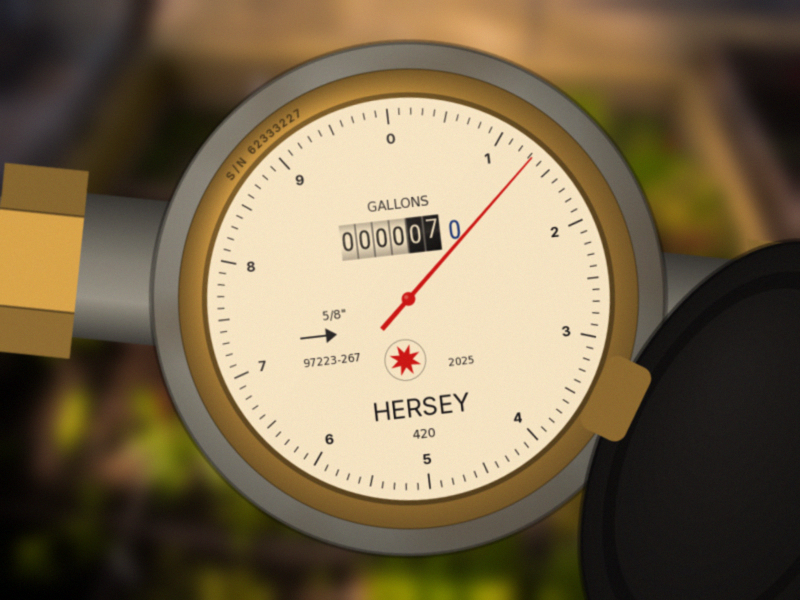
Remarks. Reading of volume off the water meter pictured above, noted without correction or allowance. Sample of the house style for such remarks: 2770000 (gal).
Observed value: 71.3 (gal)
